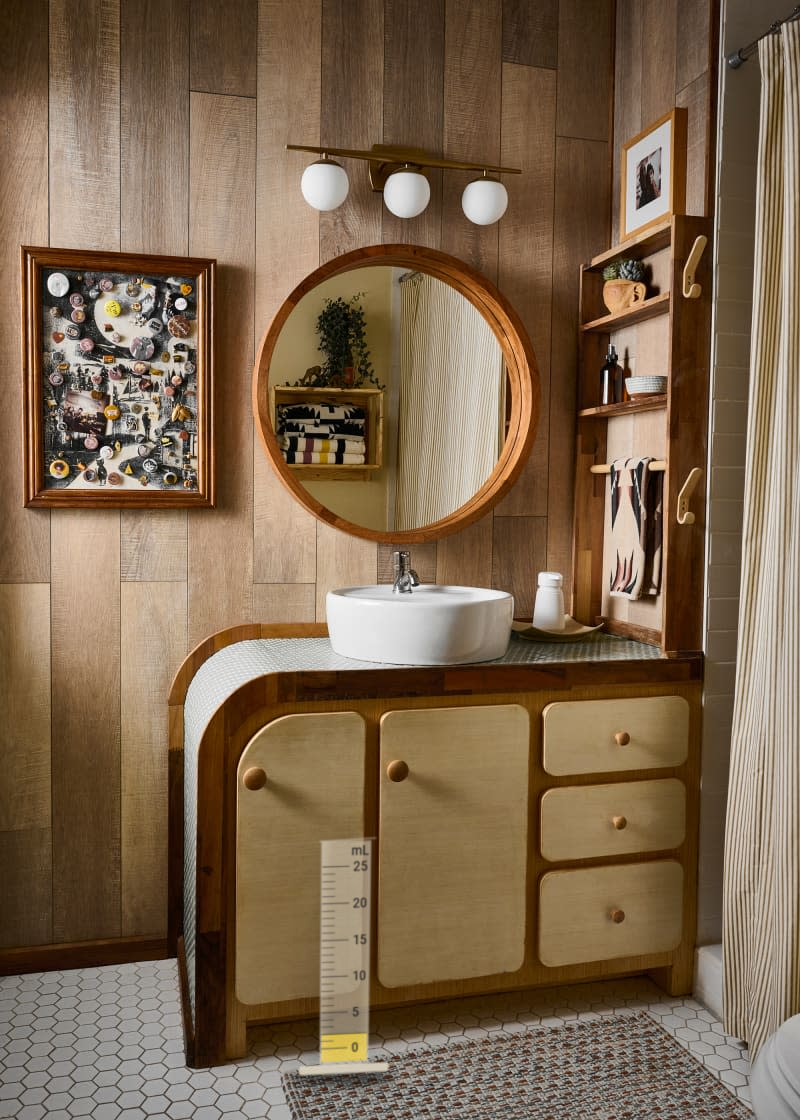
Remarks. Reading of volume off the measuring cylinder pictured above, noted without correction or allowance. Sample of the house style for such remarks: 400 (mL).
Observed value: 2 (mL)
